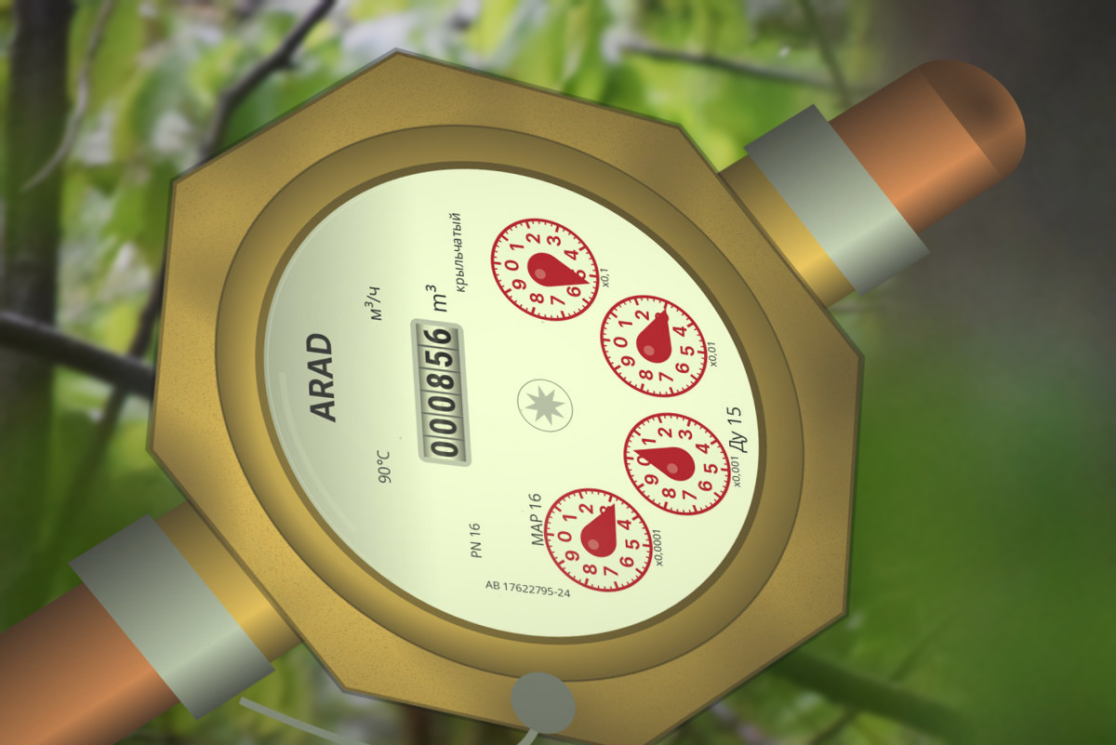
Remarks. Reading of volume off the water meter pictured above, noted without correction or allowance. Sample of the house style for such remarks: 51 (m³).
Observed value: 856.5303 (m³)
